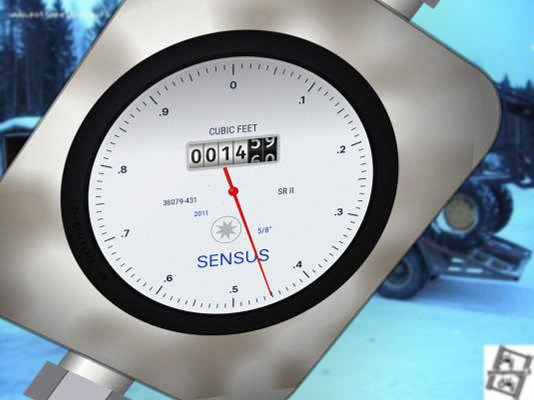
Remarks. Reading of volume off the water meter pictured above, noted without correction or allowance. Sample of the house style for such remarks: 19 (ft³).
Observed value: 1459.45 (ft³)
